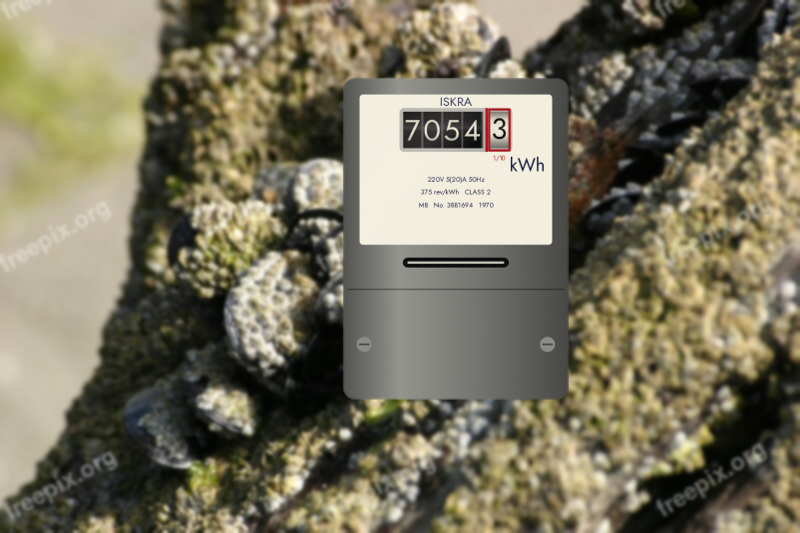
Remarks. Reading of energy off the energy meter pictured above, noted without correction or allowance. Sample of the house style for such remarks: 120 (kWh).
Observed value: 7054.3 (kWh)
